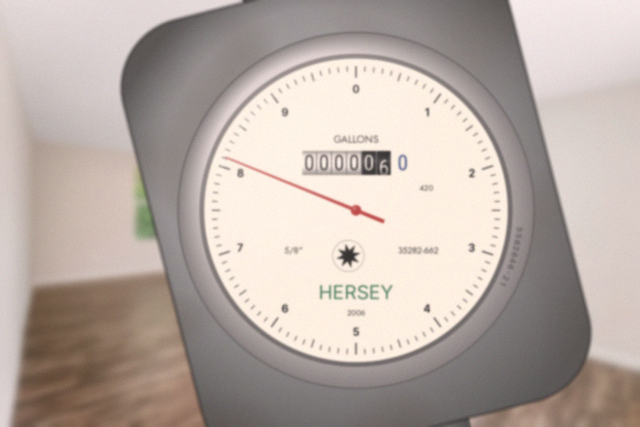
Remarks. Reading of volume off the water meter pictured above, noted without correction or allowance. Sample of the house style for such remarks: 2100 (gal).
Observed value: 58.1 (gal)
